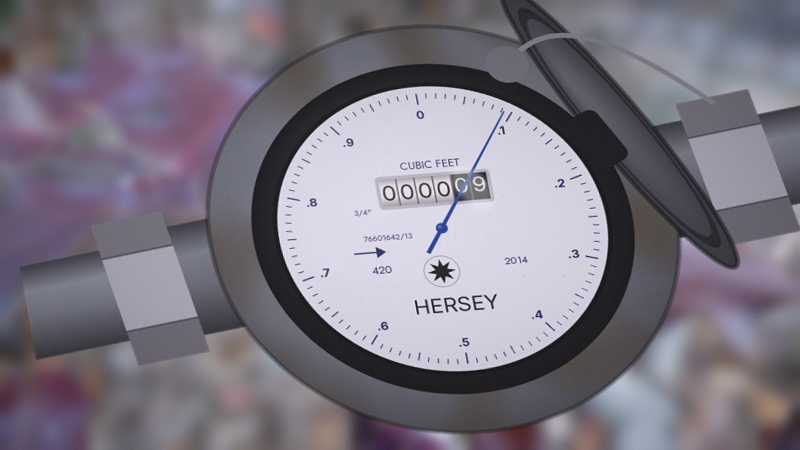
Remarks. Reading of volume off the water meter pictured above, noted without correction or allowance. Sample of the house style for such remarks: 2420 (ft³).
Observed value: 9.09 (ft³)
